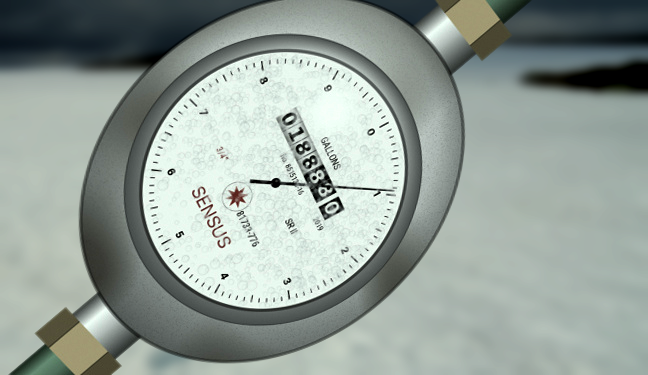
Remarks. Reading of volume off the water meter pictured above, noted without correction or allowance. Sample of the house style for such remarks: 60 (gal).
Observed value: 188880.9 (gal)
